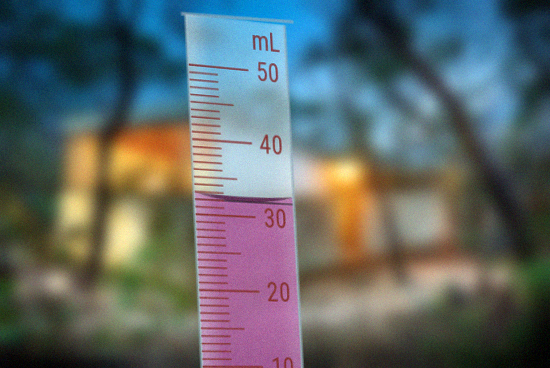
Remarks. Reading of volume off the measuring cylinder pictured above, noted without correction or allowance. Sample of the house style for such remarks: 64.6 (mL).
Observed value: 32 (mL)
